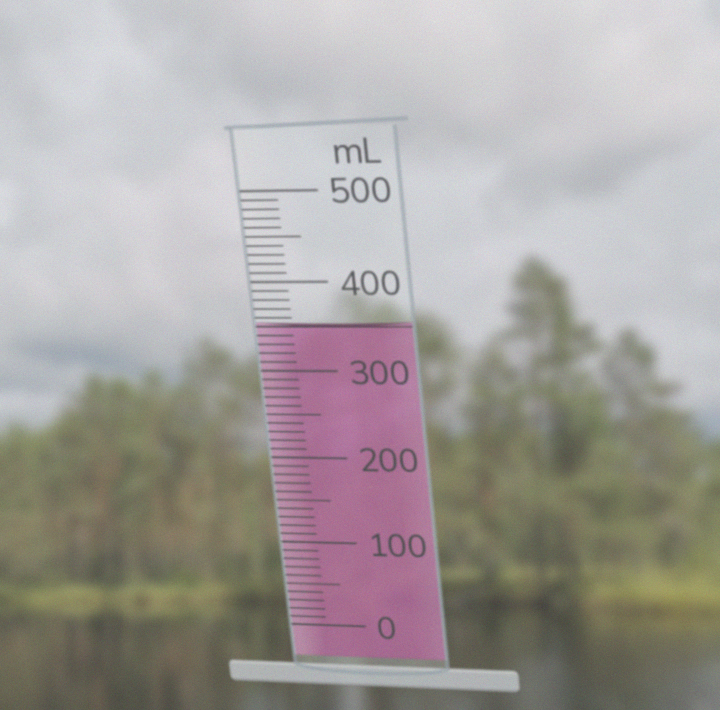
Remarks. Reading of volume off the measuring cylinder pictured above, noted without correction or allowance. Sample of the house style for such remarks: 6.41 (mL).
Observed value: 350 (mL)
